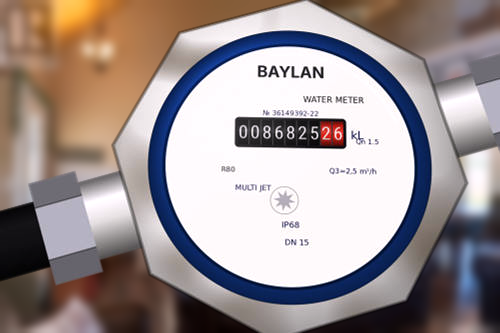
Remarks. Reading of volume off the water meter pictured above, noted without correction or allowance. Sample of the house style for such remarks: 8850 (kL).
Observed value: 86825.26 (kL)
